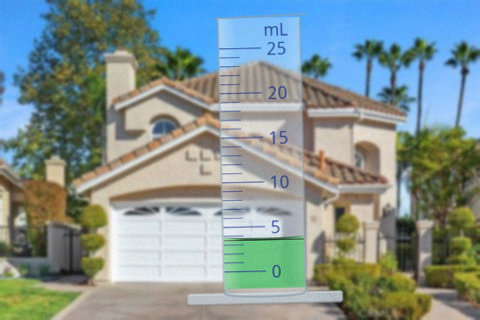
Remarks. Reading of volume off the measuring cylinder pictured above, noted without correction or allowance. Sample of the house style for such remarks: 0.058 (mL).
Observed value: 3.5 (mL)
